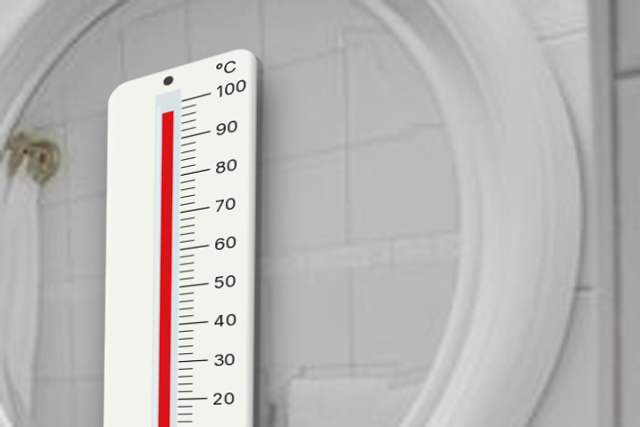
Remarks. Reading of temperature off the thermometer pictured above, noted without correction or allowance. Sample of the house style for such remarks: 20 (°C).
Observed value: 98 (°C)
